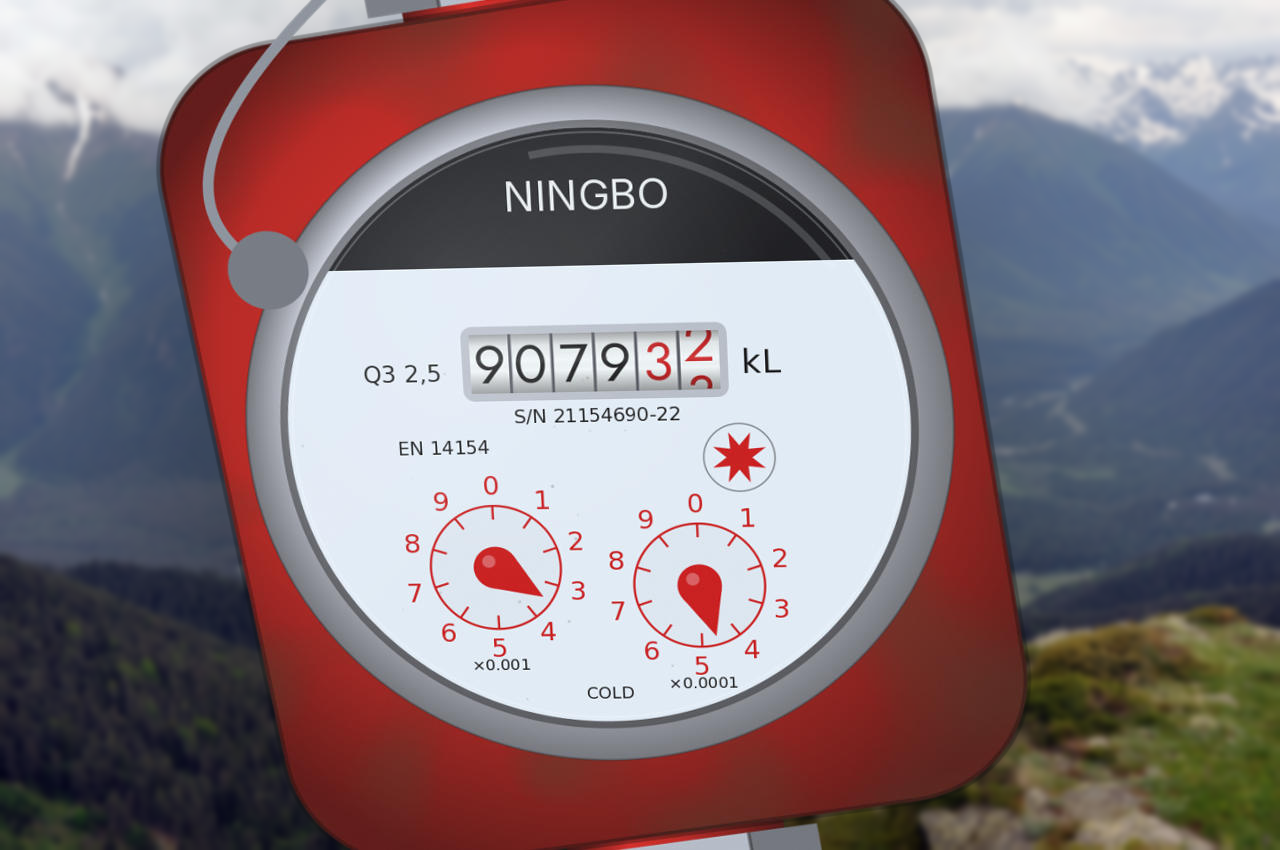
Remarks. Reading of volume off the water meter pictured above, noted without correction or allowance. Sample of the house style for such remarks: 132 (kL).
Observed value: 9079.3234 (kL)
